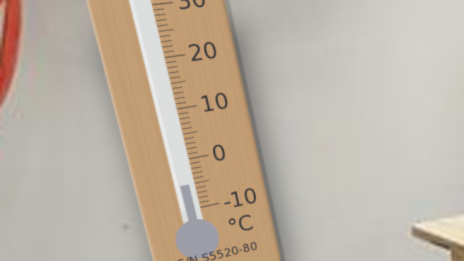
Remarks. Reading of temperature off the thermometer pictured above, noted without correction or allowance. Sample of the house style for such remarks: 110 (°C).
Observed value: -5 (°C)
